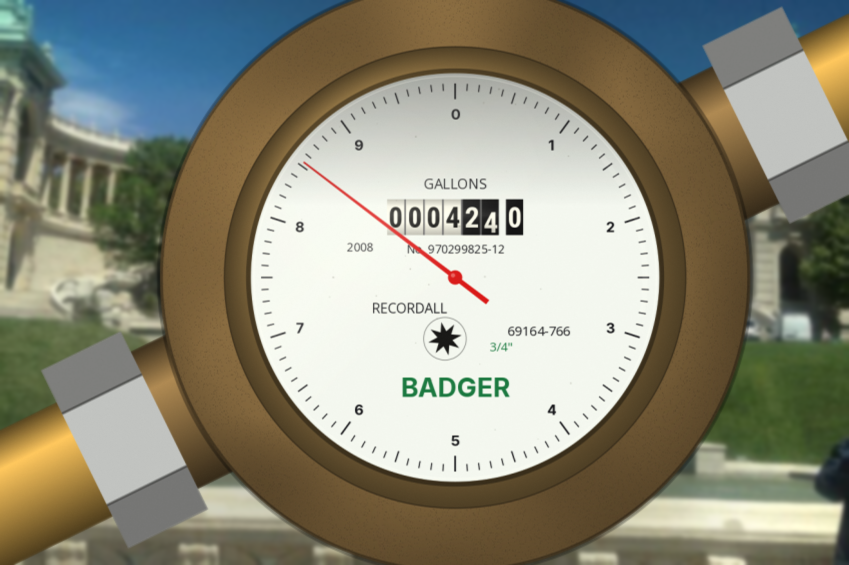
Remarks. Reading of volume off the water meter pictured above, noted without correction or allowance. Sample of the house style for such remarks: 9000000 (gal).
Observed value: 4238.5 (gal)
